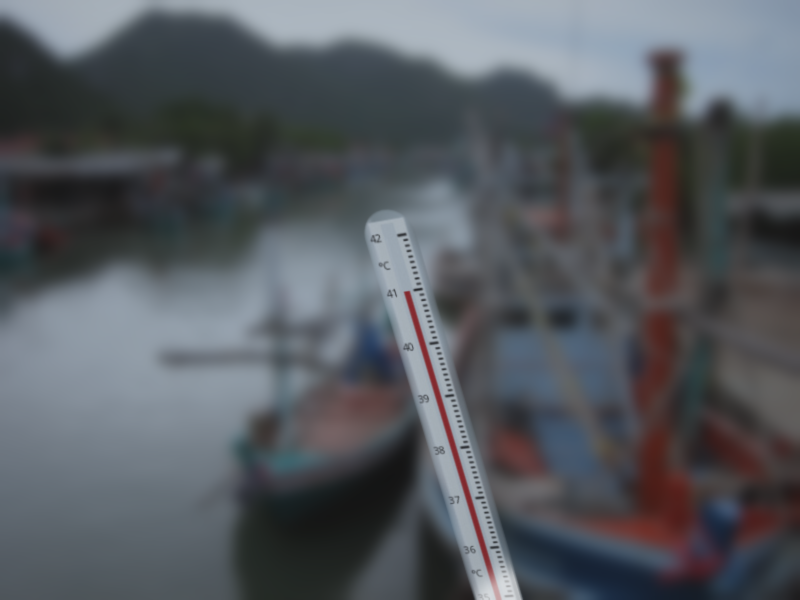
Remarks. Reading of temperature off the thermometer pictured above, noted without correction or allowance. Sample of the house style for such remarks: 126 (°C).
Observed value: 41 (°C)
